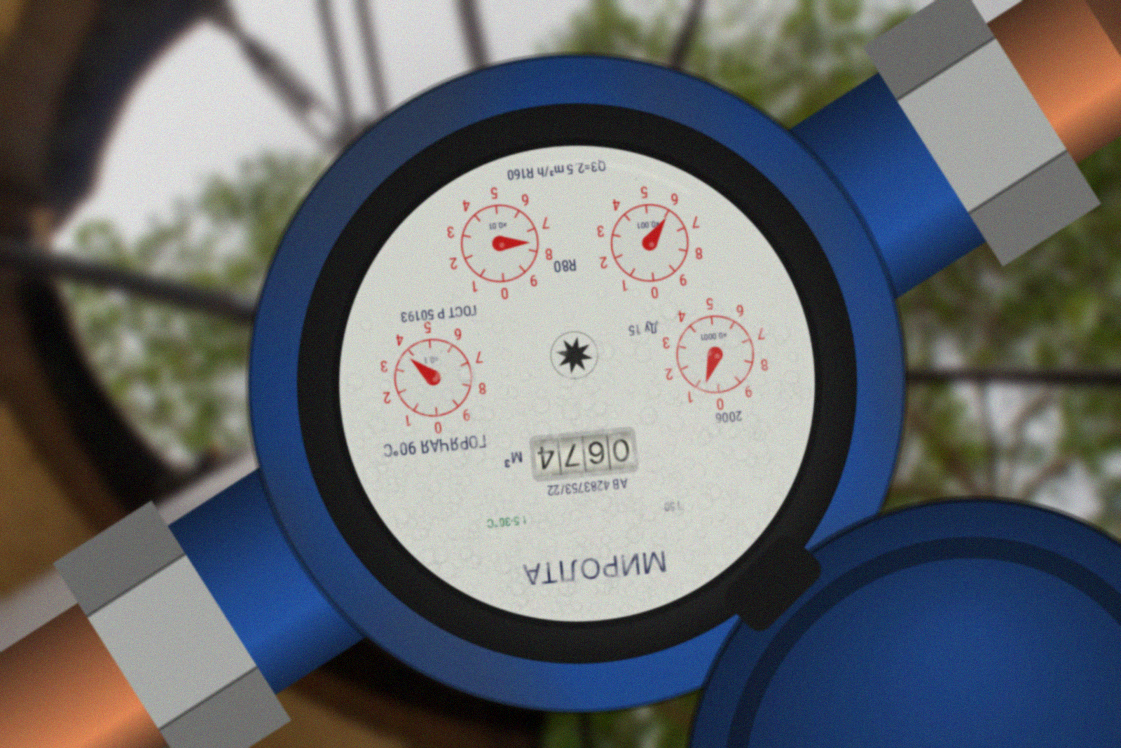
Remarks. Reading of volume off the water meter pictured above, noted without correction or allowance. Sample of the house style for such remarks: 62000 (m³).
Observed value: 674.3760 (m³)
